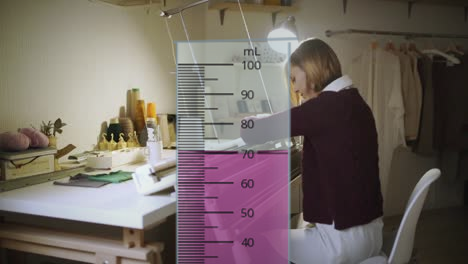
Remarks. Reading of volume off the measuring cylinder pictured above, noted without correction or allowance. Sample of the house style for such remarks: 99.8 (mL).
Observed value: 70 (mL)
